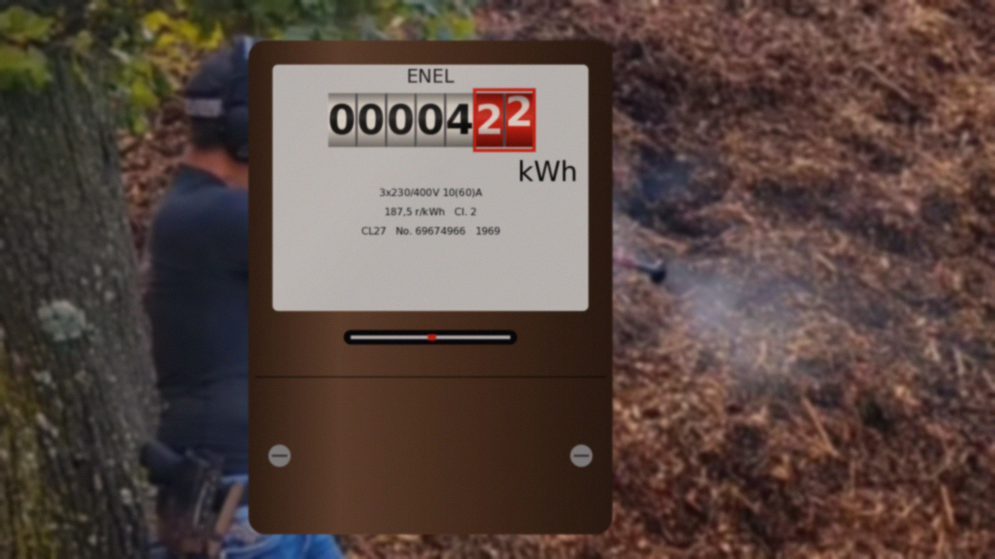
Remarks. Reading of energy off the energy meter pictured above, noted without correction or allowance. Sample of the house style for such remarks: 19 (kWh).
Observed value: 4.22 (kWh)
